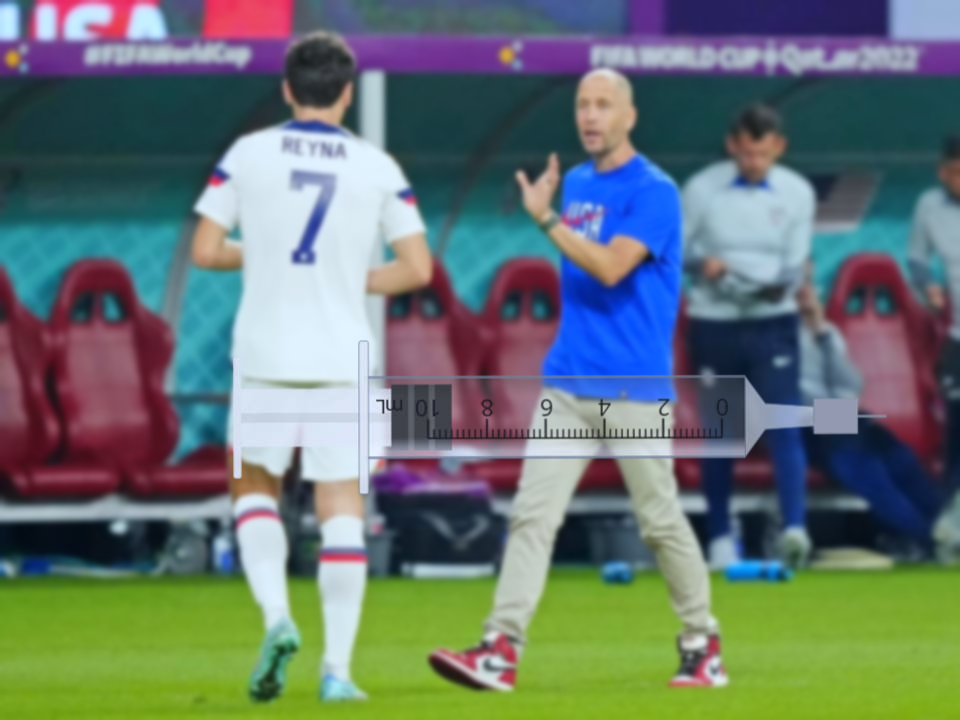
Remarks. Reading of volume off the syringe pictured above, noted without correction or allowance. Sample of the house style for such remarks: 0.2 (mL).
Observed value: 9.2 (mL)
